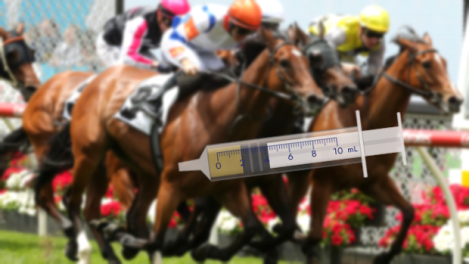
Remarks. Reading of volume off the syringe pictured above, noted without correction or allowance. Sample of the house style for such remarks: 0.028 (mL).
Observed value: 2 (mL)
